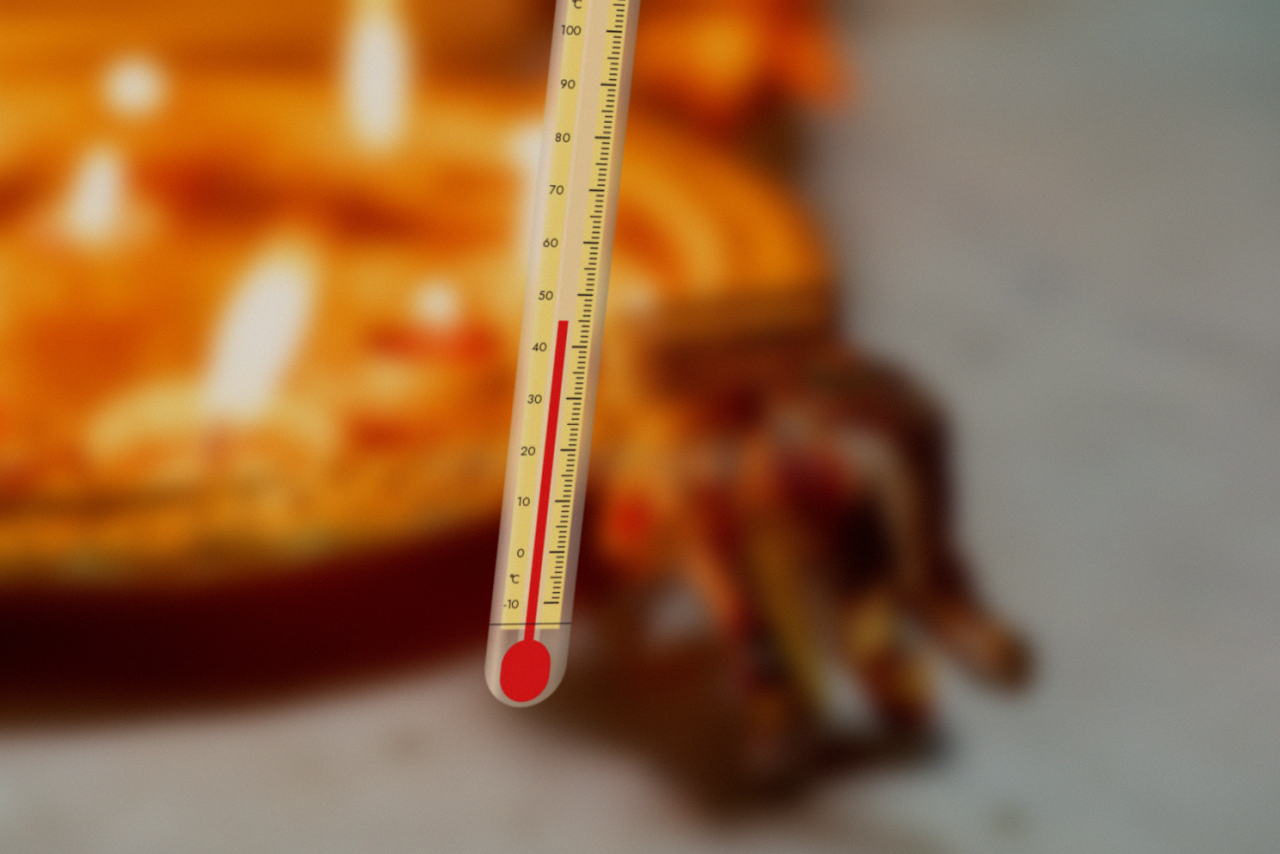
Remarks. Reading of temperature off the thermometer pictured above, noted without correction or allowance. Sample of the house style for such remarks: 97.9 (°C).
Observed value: 45 (°C)
